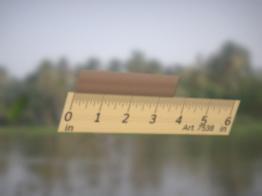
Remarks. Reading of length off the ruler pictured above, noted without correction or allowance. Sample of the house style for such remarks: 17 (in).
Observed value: 3.5 (in)
